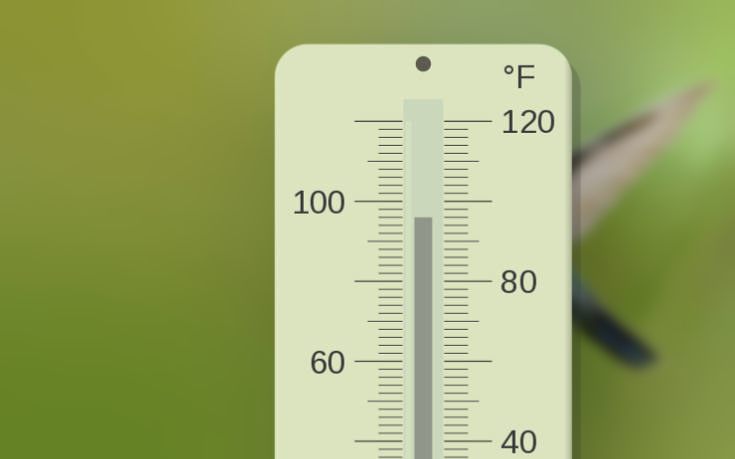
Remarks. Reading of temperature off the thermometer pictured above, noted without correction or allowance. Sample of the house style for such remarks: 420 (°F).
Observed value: 96 (°F)
